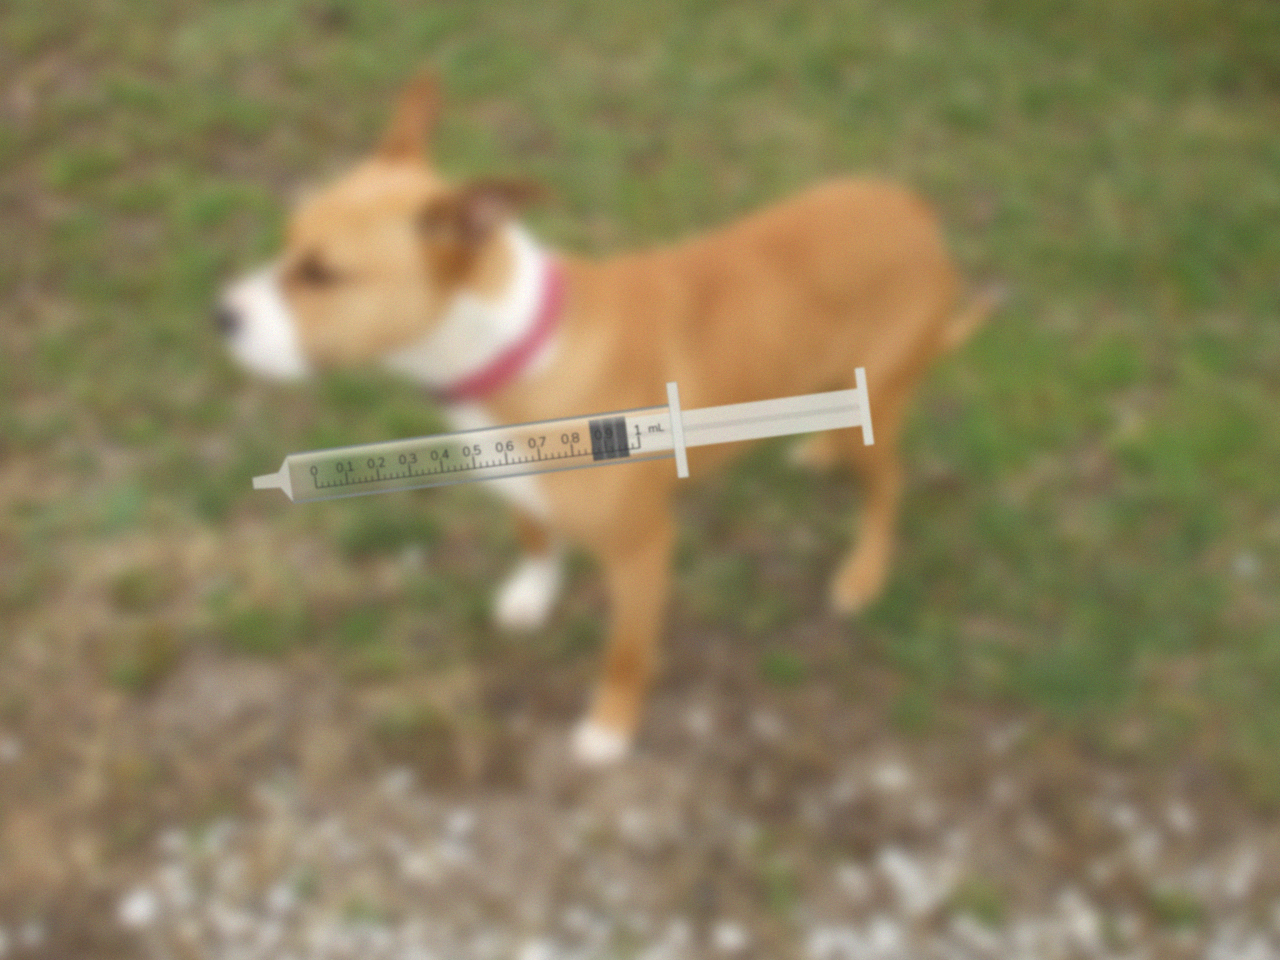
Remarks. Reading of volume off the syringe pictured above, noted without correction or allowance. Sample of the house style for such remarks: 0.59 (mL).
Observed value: 0.86 (mL)
